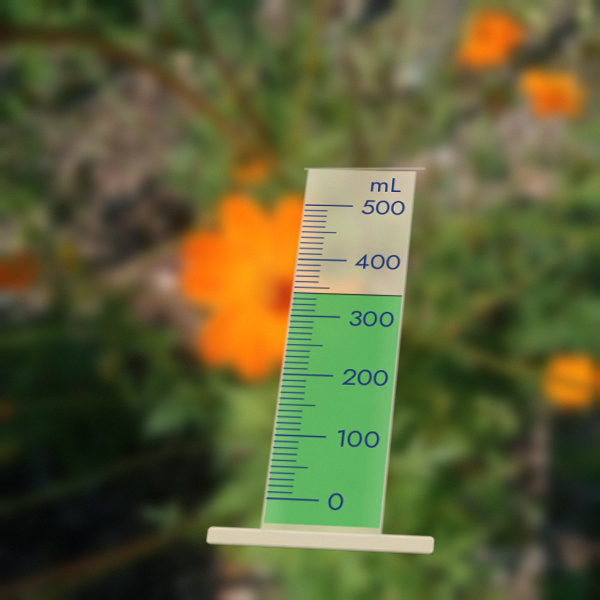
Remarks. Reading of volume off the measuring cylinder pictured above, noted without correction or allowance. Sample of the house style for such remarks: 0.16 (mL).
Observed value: 340 (mL)
